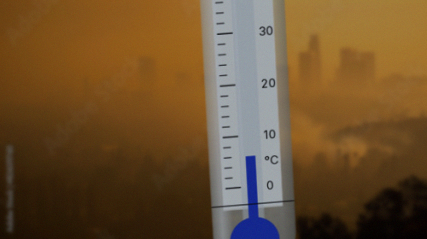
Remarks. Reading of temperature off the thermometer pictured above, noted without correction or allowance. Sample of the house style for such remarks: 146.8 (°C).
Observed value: 6 (°C)
